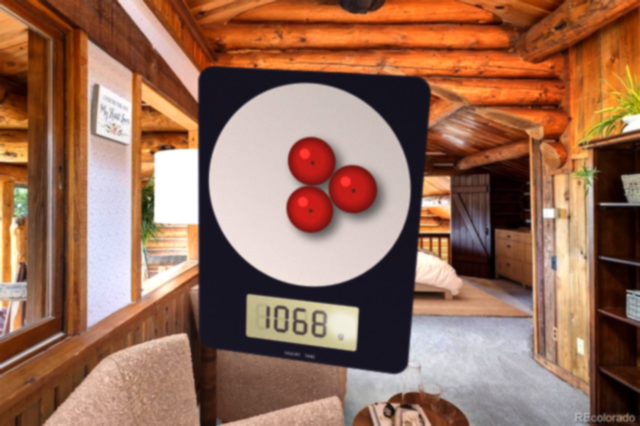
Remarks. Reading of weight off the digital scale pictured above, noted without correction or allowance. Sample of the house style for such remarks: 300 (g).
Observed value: 1068 (g)
